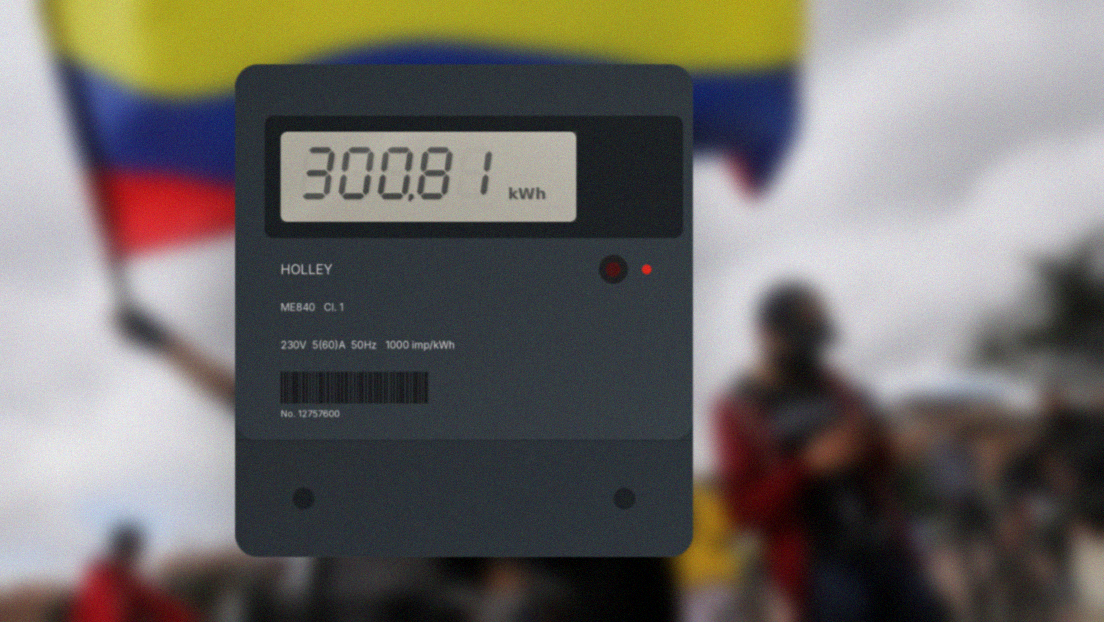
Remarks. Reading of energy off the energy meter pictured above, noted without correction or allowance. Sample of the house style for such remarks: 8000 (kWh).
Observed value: 300.81 (kWh)
